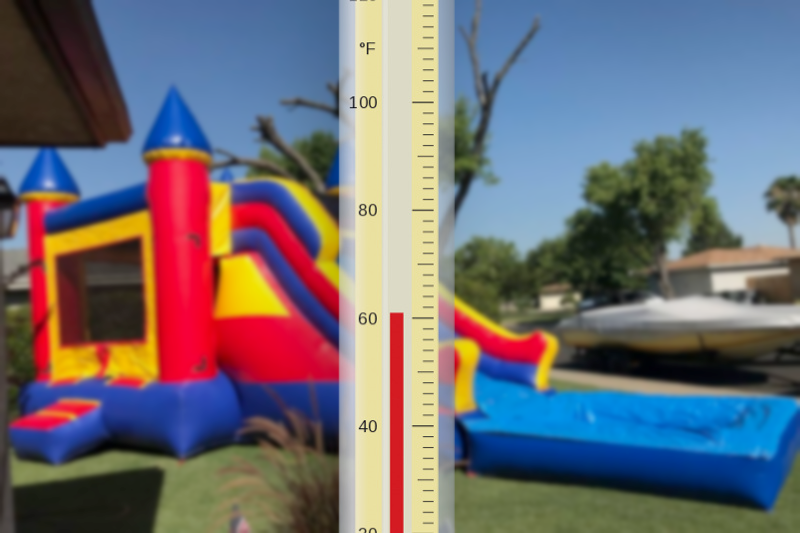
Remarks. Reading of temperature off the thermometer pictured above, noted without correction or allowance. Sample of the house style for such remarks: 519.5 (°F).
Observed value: 61 (°F)
